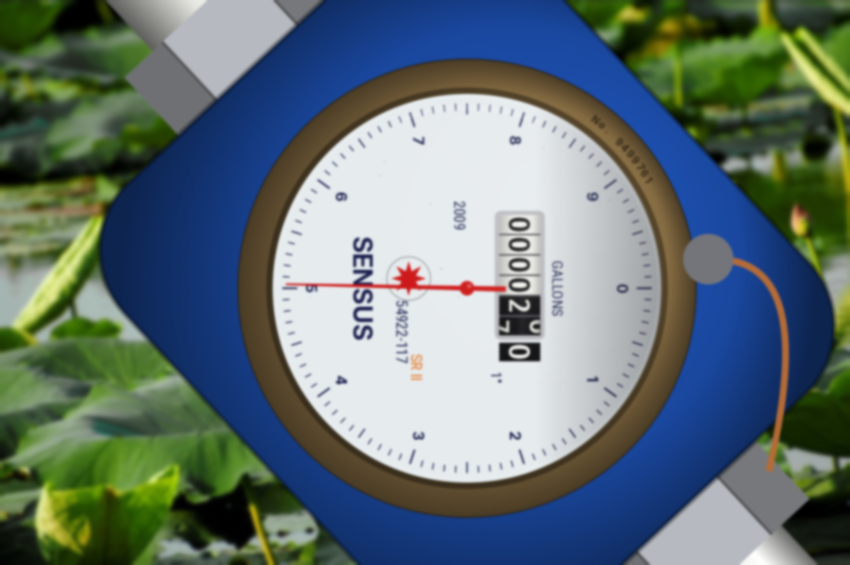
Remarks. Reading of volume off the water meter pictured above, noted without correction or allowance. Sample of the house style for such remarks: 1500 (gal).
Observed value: 265.0 (gal)
